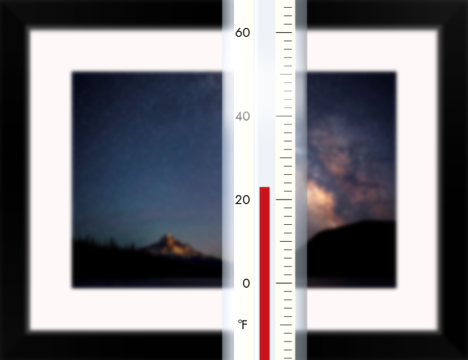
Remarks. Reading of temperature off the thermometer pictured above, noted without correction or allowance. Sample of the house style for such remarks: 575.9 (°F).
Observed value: 23 (°F)
